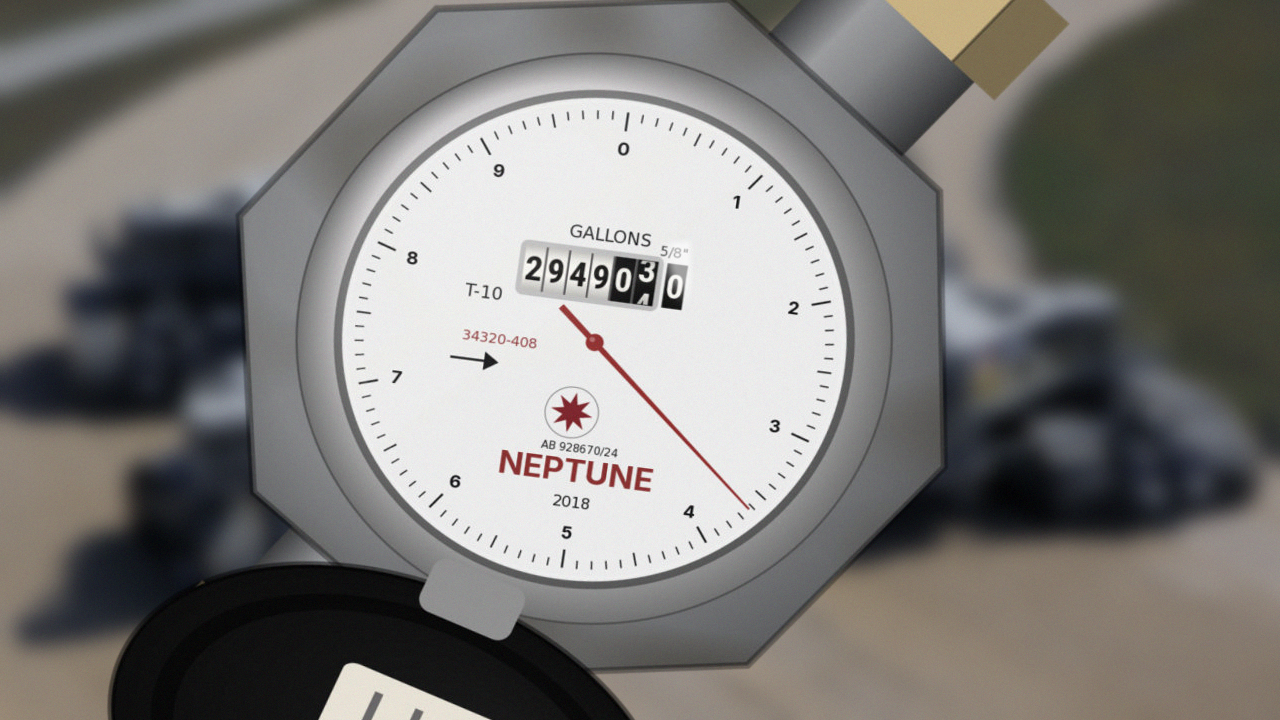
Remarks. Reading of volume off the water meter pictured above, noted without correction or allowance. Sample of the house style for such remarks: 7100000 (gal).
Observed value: 2949033.6 (gal)
